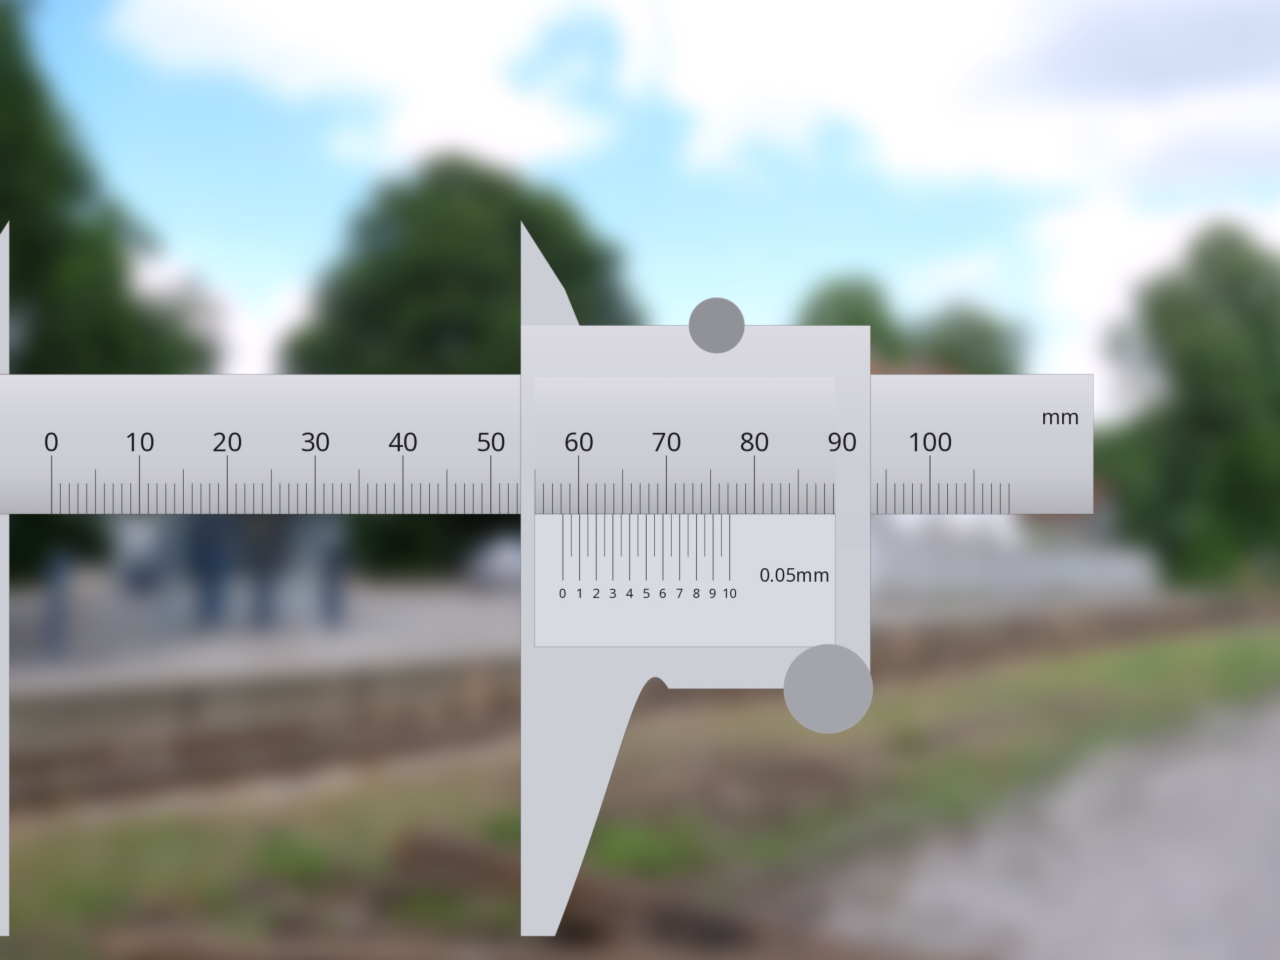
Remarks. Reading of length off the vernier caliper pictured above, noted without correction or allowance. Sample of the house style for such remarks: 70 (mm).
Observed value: 58.2 (mm)
